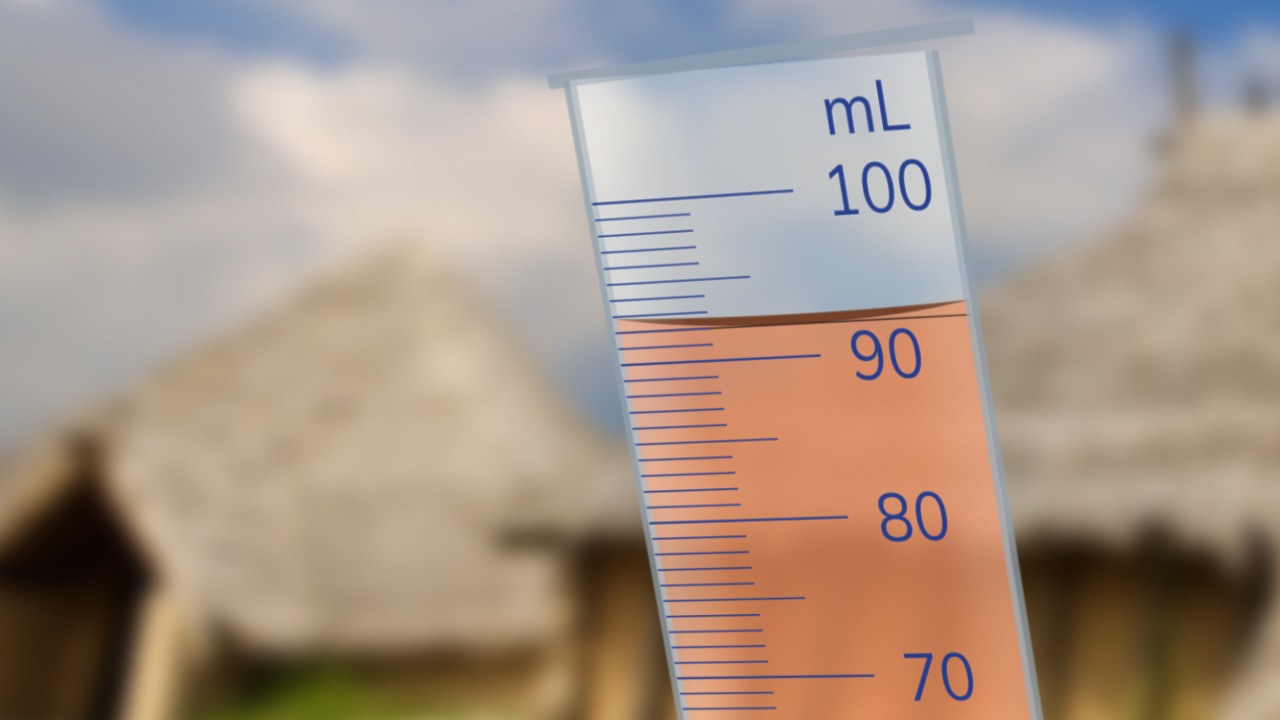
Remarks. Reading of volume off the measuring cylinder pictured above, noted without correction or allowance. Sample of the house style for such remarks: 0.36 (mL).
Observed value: 92 (mL)
